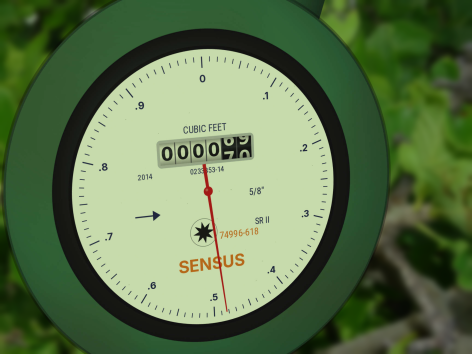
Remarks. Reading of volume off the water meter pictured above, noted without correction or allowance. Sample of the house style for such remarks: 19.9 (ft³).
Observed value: 69.48 (ft³)
